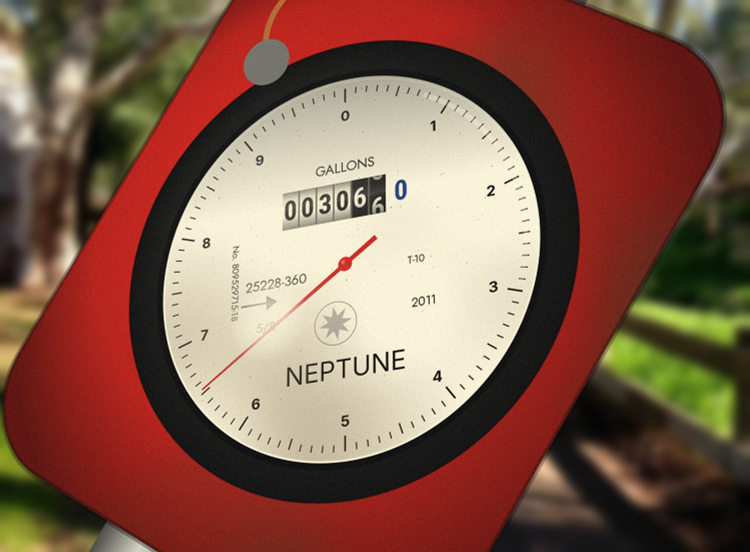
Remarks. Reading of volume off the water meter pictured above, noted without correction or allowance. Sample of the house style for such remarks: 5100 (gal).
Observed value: 30656.5 (gal)
